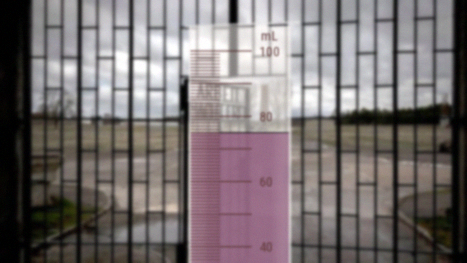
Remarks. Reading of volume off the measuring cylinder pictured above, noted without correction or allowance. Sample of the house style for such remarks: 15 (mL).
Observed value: 75 (mL)
